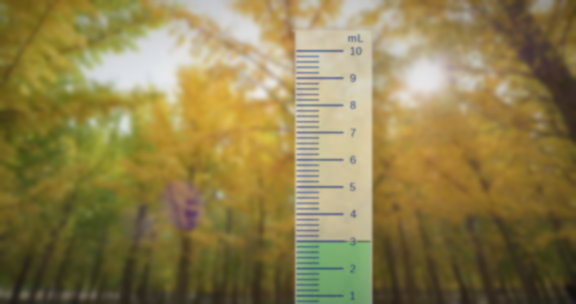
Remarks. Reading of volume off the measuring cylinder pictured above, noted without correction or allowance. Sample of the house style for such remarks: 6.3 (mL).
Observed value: 3 (mL)
